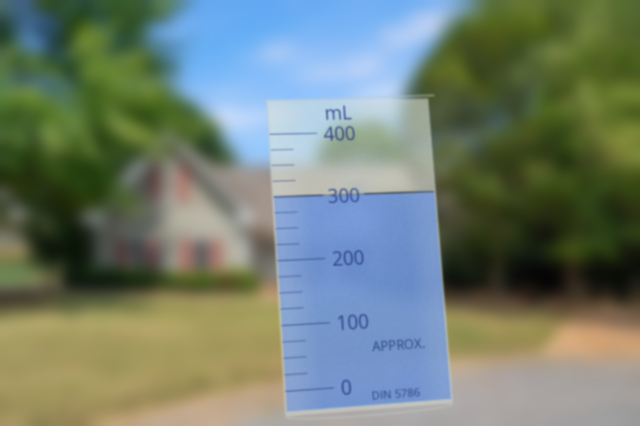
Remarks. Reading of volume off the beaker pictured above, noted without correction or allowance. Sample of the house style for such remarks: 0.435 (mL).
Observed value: 300 (mL)
